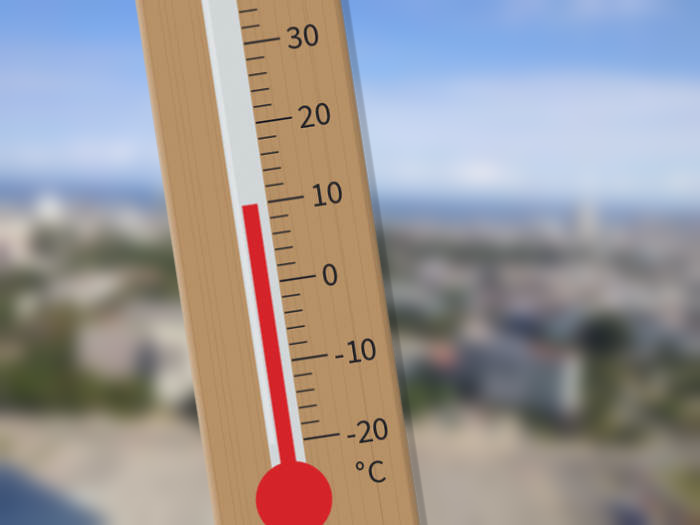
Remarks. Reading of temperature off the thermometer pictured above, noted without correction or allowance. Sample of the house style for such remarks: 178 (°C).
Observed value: 10 (°C)
